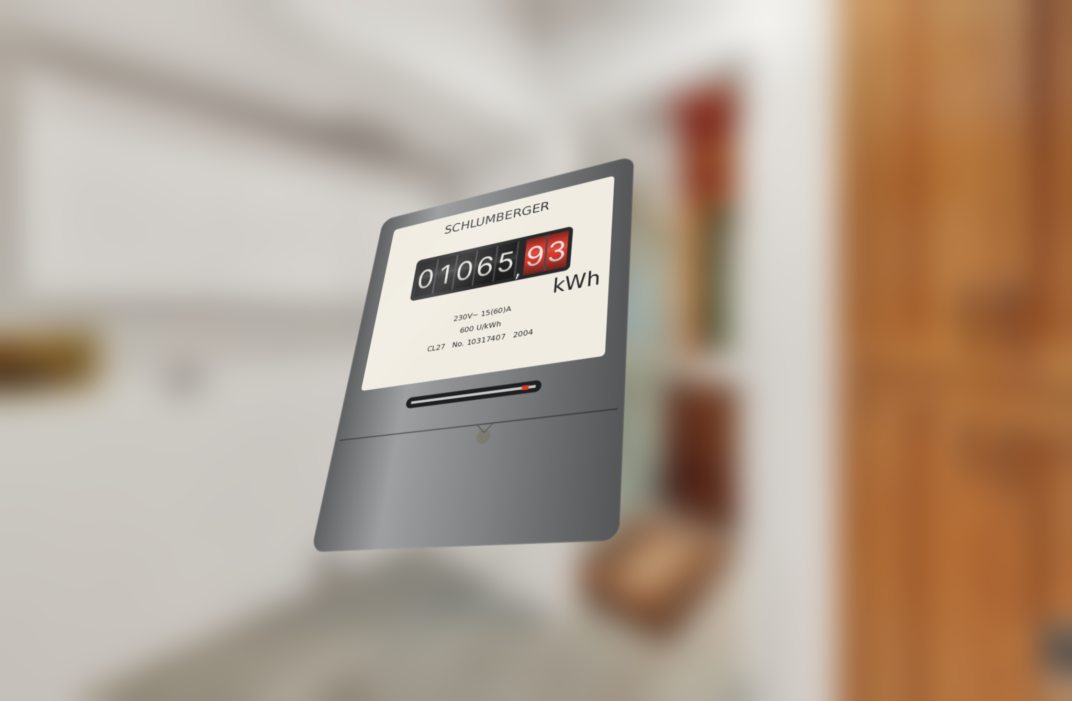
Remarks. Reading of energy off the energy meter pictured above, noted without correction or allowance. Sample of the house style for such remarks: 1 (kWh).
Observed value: 1065.93 (kWh)
